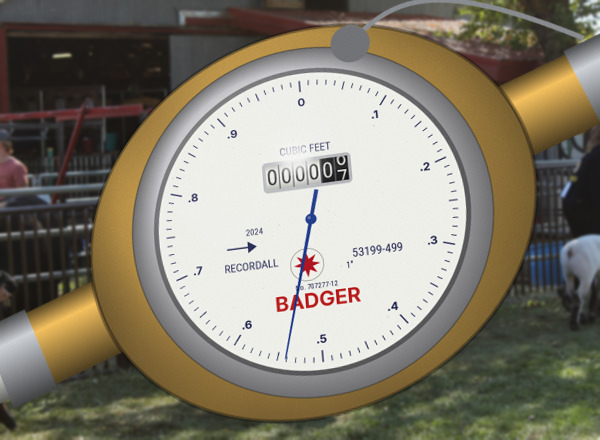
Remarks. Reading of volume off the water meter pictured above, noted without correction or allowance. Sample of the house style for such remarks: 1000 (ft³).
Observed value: 6.54 (ft³)
